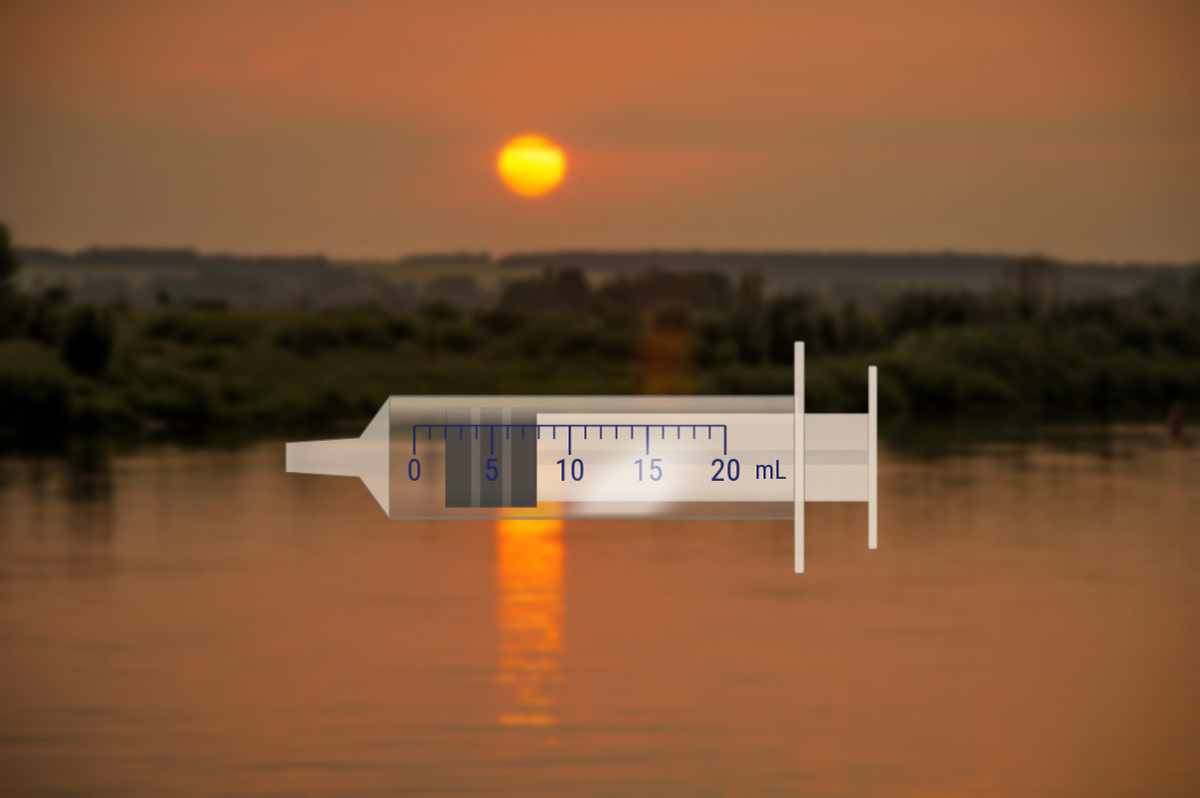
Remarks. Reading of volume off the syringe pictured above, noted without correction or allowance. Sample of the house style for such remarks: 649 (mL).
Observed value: 2 (mL)
